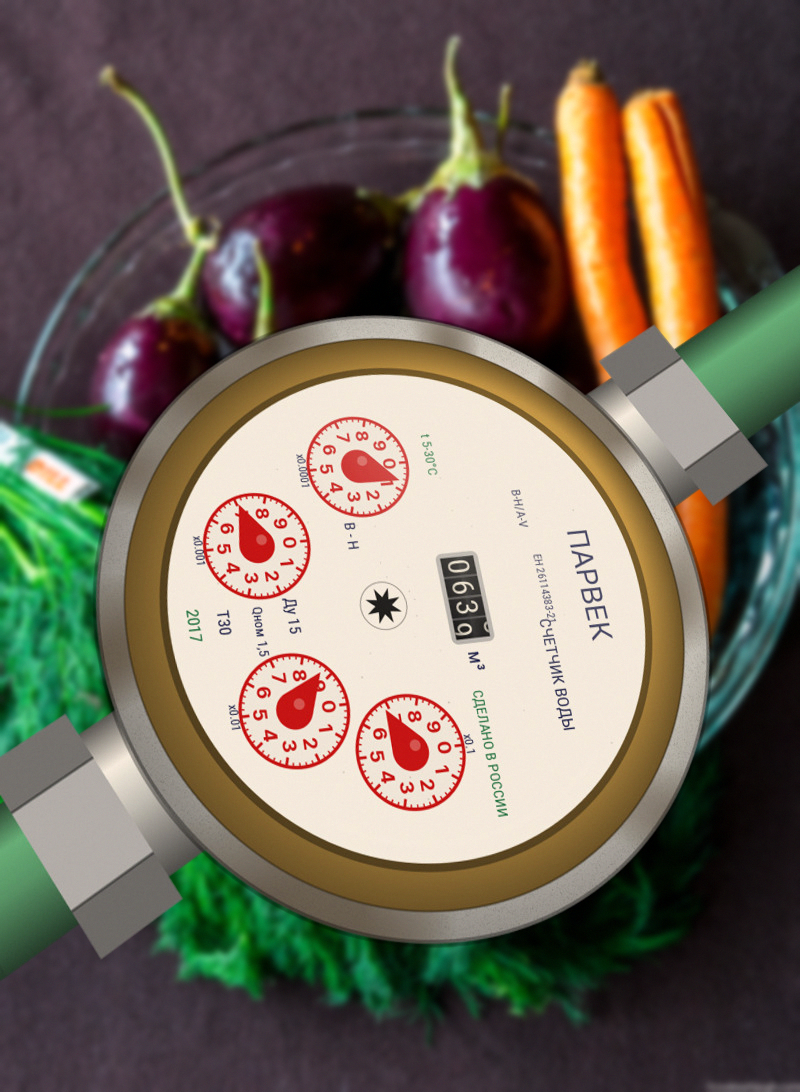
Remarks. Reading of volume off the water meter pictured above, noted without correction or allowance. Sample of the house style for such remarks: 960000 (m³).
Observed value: 638.6870 (m³)
